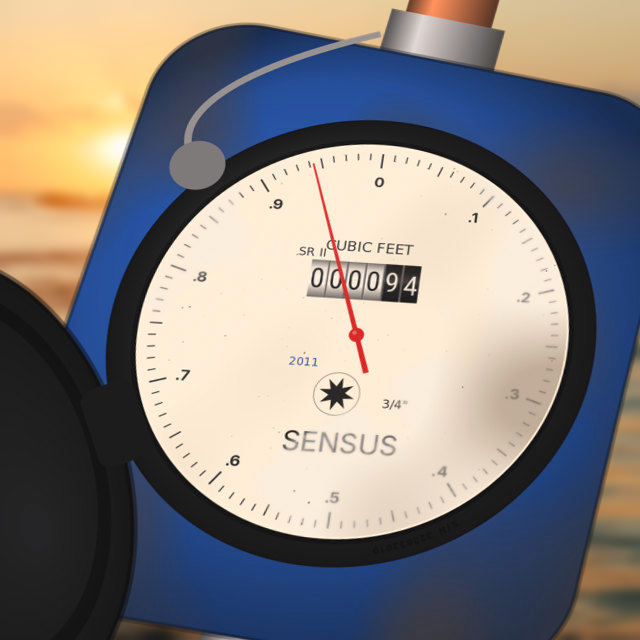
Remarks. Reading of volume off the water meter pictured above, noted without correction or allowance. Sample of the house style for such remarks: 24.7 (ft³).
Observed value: 93.94 (ft³)
